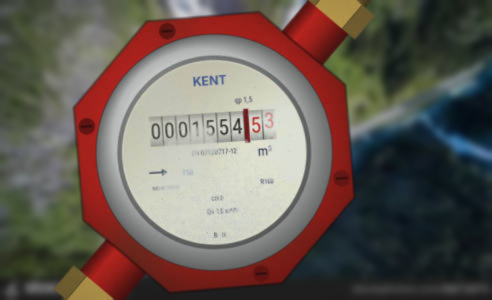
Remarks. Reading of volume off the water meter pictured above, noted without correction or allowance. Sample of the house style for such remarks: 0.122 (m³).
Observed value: 1554.53 (m³)
